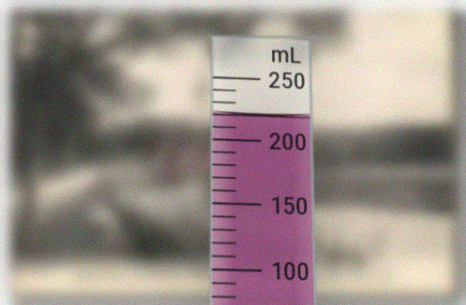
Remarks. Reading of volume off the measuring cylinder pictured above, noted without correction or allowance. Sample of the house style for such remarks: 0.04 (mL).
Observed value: 220 (mL)
